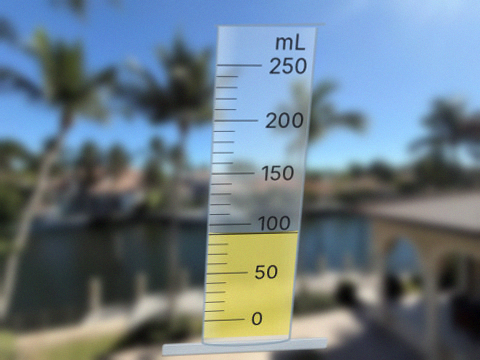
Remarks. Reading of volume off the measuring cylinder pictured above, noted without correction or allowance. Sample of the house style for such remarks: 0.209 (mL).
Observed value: 90 (mL)
